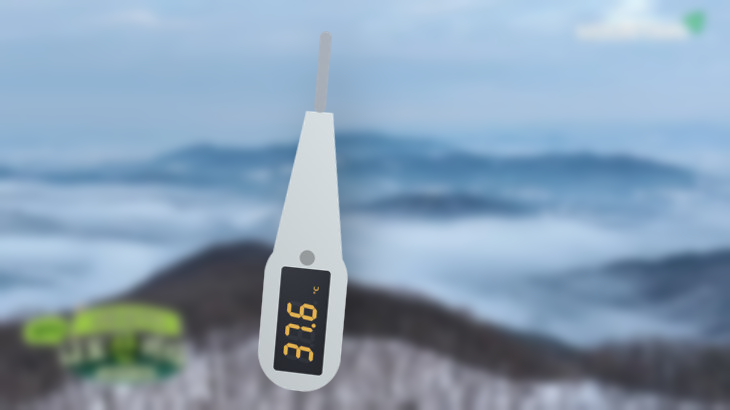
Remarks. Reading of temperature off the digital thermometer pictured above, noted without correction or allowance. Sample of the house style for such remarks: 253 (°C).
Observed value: 37.6 (°C)
